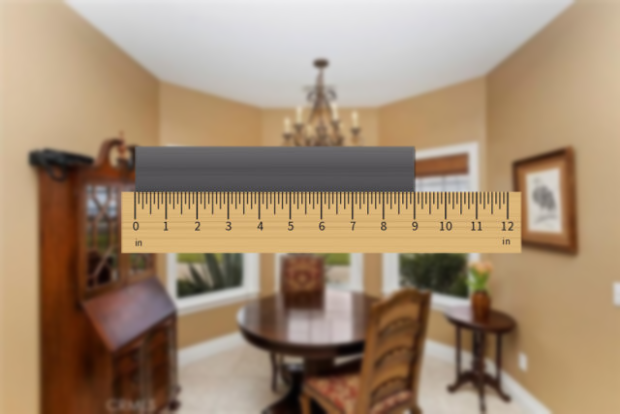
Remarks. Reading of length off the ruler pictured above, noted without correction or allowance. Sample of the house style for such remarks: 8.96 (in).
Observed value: 9 (in)
